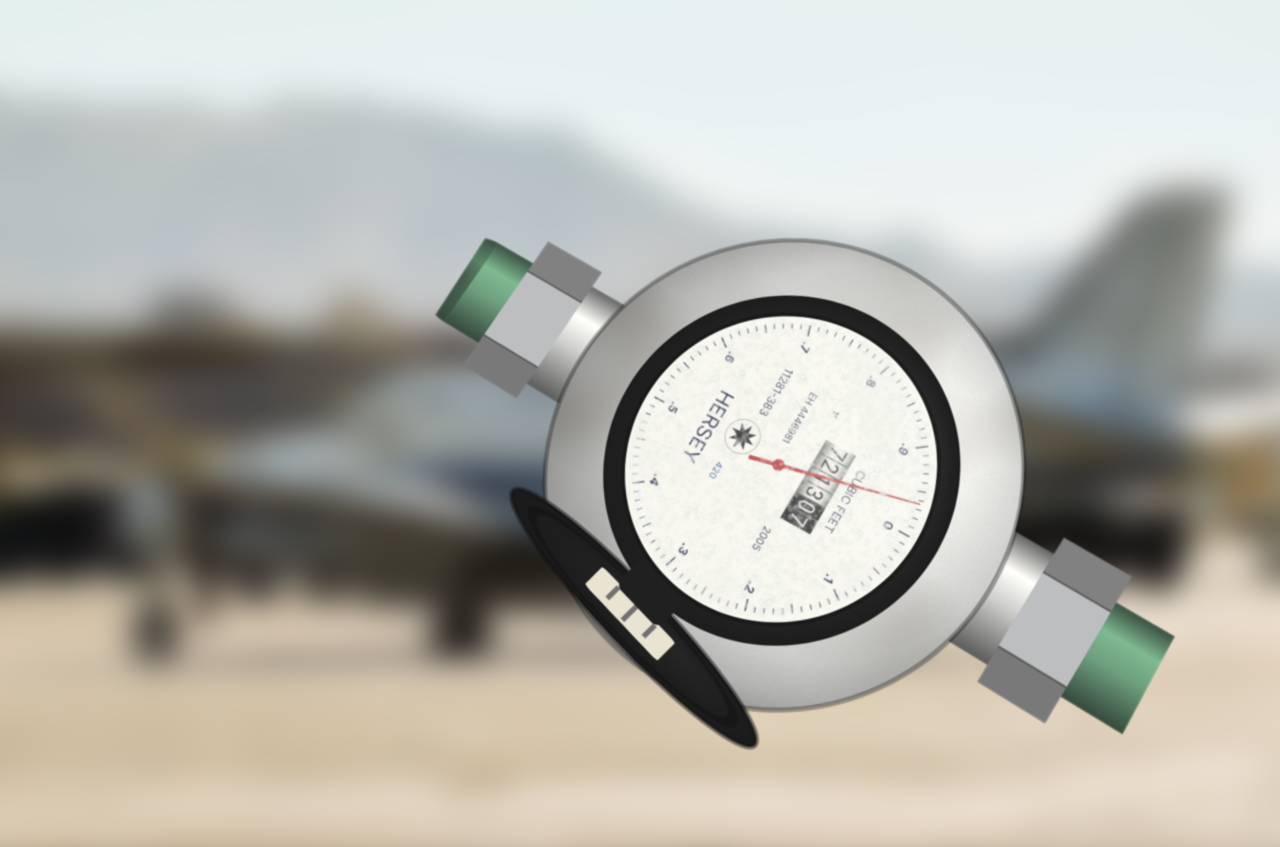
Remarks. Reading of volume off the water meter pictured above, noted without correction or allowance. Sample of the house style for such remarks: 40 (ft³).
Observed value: 721306.96 (ft³)
